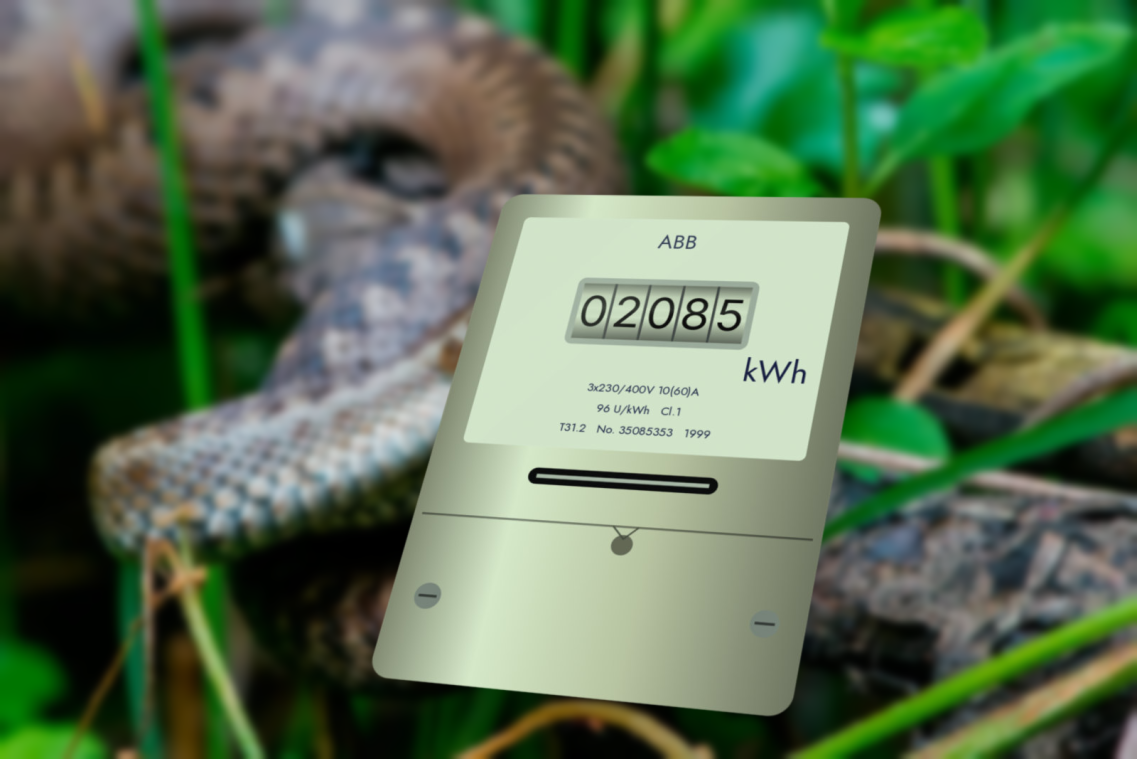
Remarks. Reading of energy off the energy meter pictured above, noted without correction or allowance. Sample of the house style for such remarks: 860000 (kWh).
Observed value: 2085 (kWh)
